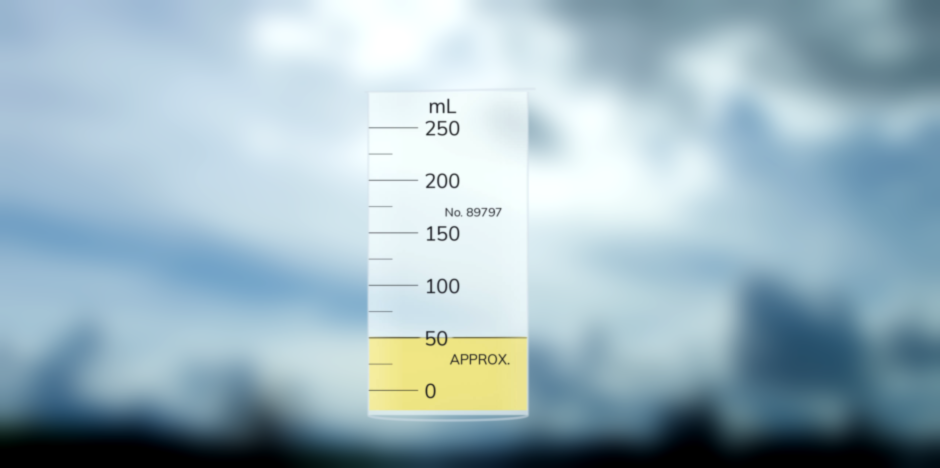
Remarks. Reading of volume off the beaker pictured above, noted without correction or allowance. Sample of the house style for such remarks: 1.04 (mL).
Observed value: 50 (mL)
